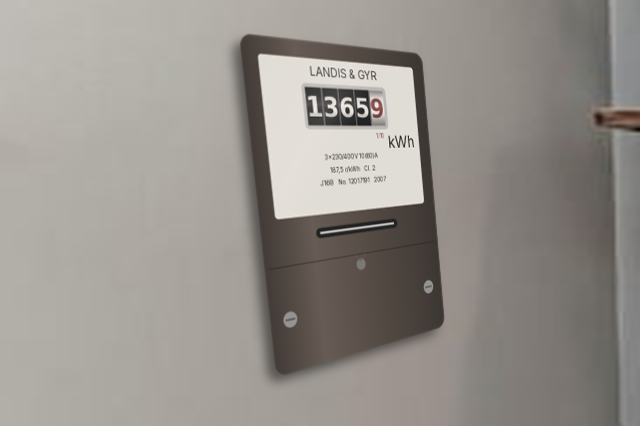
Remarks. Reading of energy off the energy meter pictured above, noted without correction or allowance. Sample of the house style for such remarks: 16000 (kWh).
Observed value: 1365.9 (kWh)
